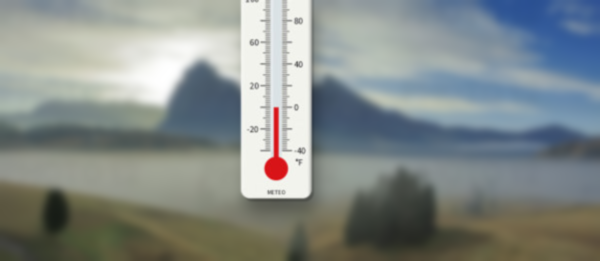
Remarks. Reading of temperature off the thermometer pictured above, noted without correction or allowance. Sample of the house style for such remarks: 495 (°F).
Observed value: 0 (°F)
